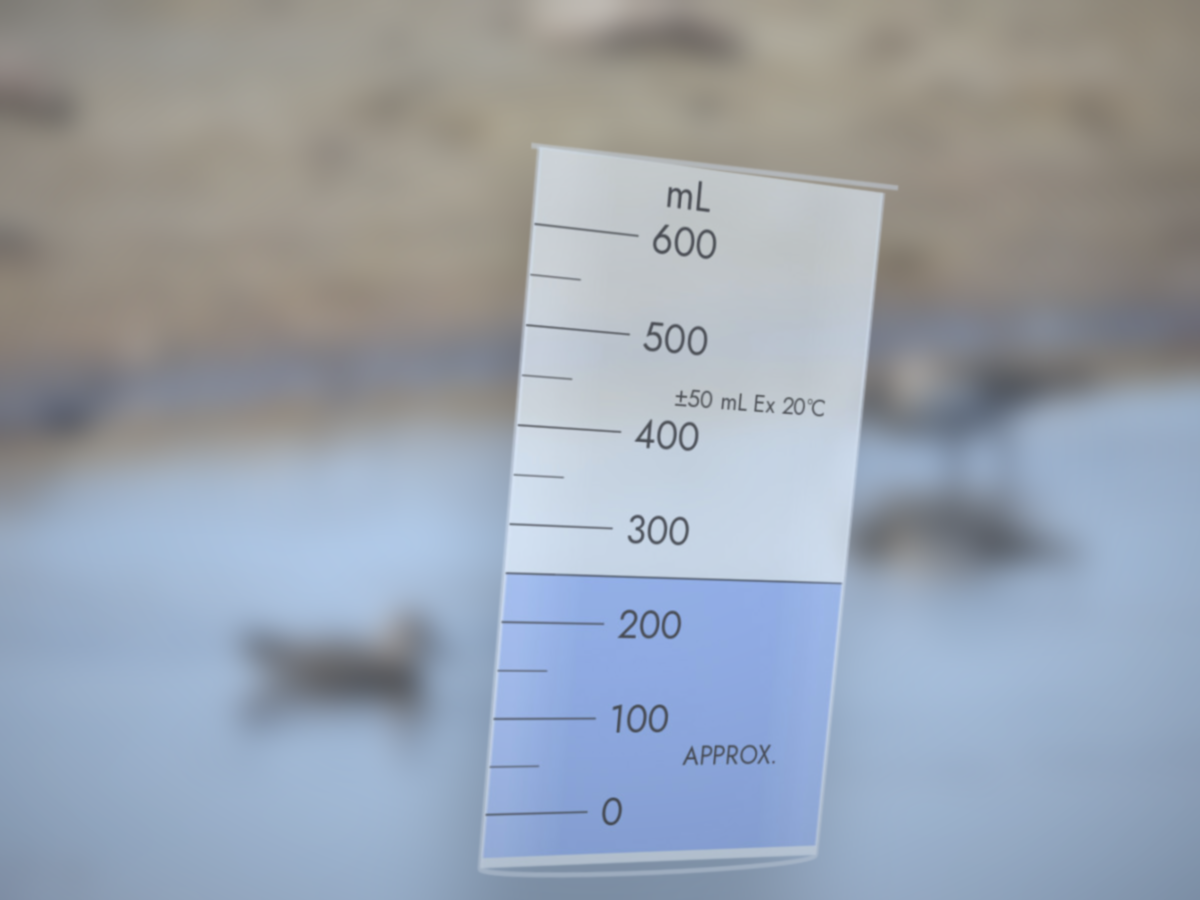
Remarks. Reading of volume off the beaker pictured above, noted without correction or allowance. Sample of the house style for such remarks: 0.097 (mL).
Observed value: 250 (mL)
